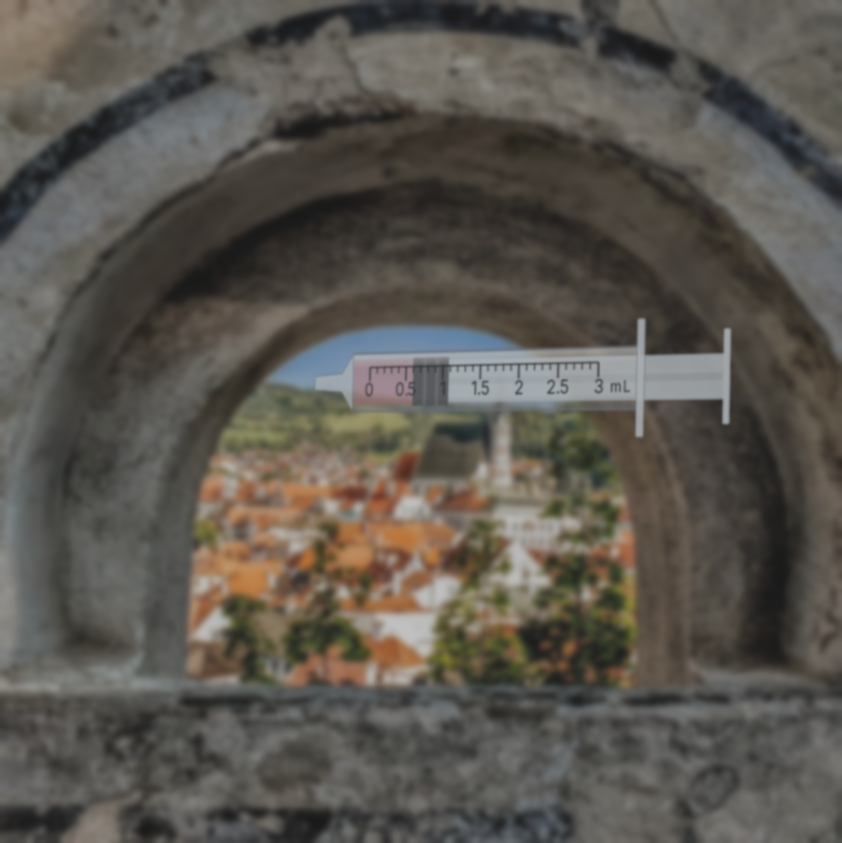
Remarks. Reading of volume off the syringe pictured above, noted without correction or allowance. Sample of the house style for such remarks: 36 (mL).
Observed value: 0.6 (mL)
